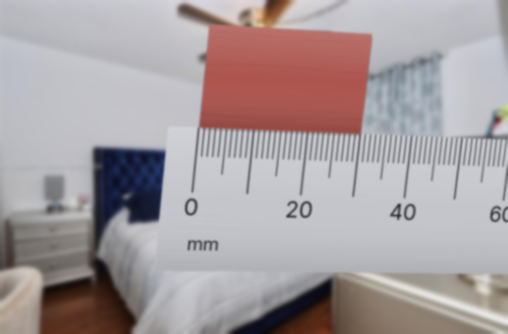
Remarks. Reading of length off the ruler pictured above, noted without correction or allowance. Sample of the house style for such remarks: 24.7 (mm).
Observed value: 30 (mm)
